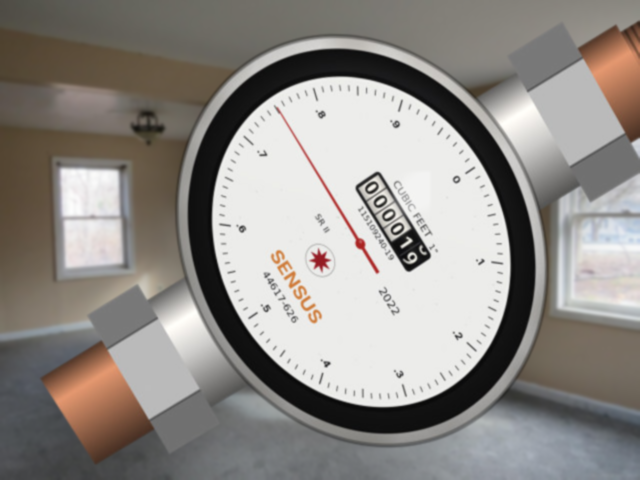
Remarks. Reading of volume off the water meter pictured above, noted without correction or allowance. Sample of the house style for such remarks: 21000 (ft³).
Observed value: 18.75 (ft³)
